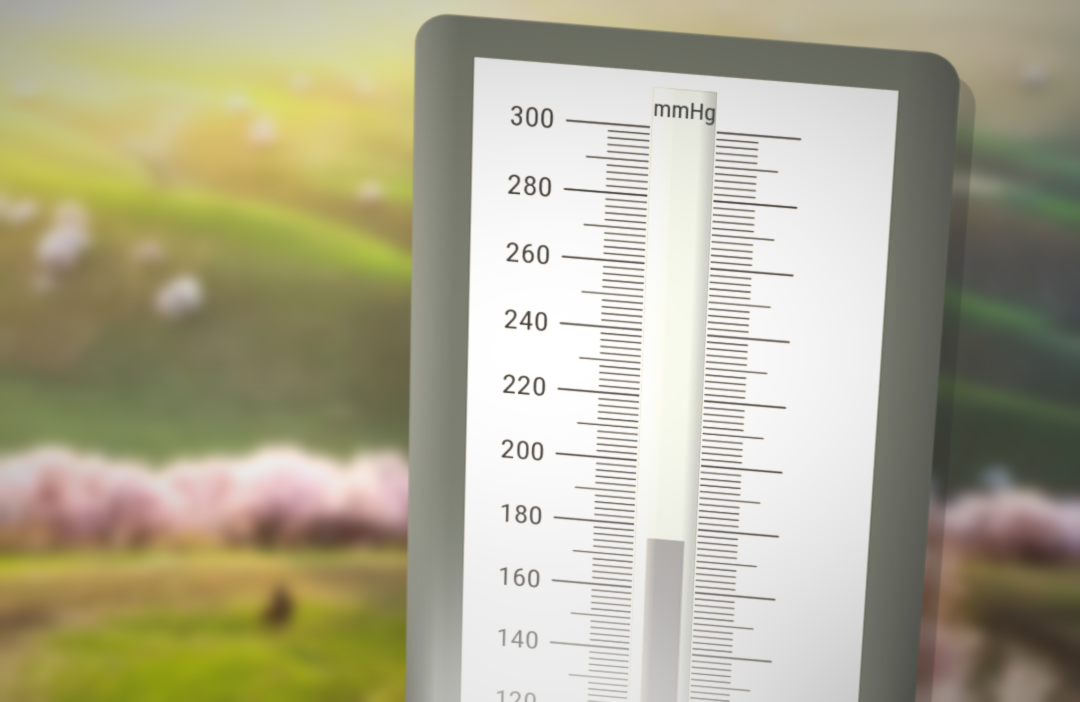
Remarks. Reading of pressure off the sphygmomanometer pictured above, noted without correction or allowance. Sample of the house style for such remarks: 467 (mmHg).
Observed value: 176 (mmHg)
